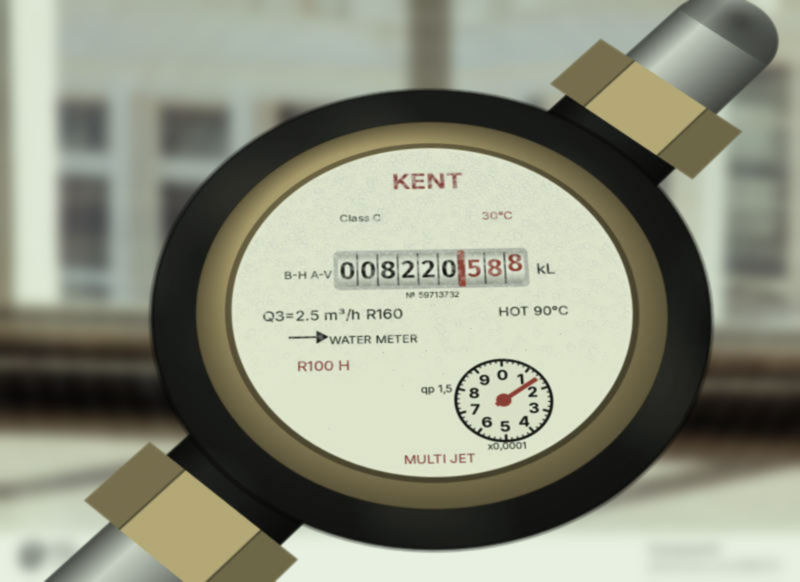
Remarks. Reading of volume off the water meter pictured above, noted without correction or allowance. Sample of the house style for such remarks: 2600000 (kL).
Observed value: 8220.5881 (kL)
